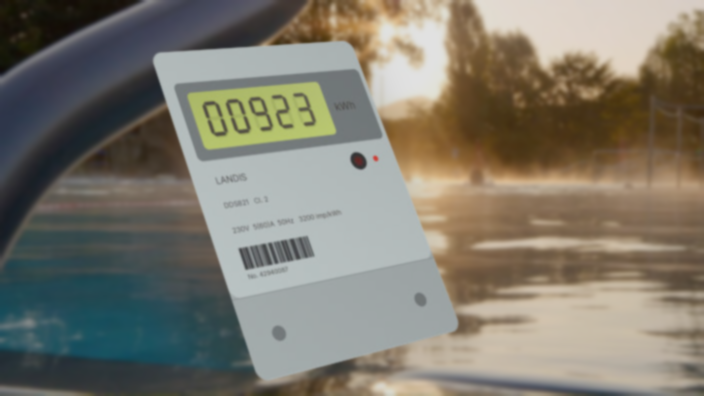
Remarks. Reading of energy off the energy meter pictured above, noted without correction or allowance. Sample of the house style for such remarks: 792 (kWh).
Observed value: 923 (kWh)
